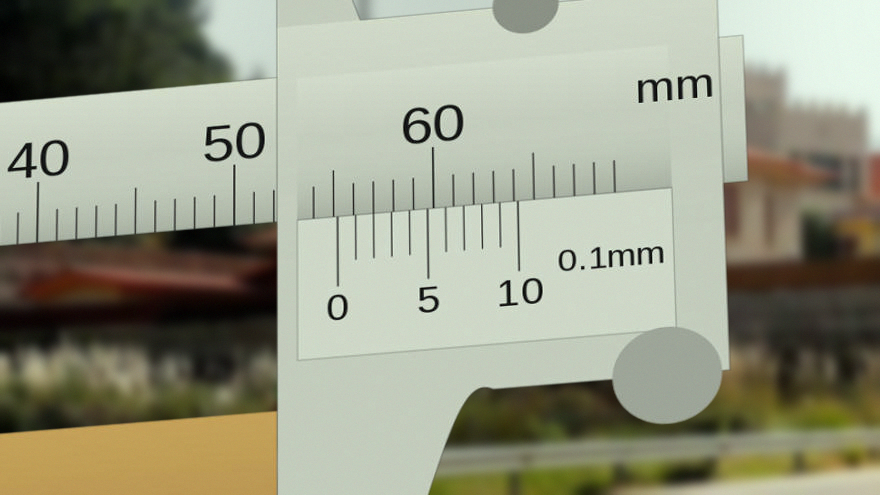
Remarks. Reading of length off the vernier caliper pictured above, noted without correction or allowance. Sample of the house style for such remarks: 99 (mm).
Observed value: 55.2 (mm)
